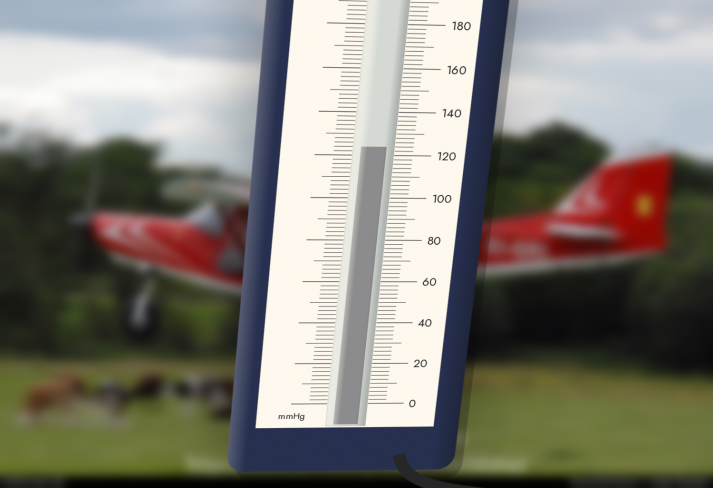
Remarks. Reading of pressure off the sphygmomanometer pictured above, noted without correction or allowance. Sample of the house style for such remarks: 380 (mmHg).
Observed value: 124 (mmHg)
